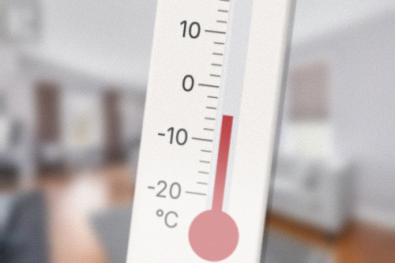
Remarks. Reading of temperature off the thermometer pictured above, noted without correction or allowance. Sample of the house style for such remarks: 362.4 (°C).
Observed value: -5 (°C)
